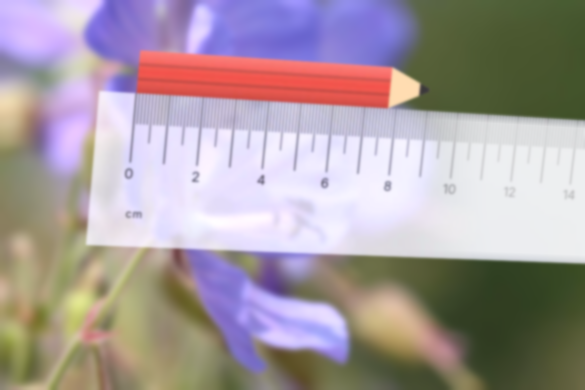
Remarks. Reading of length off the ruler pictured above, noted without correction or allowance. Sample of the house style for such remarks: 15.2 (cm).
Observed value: 9 (cm)
